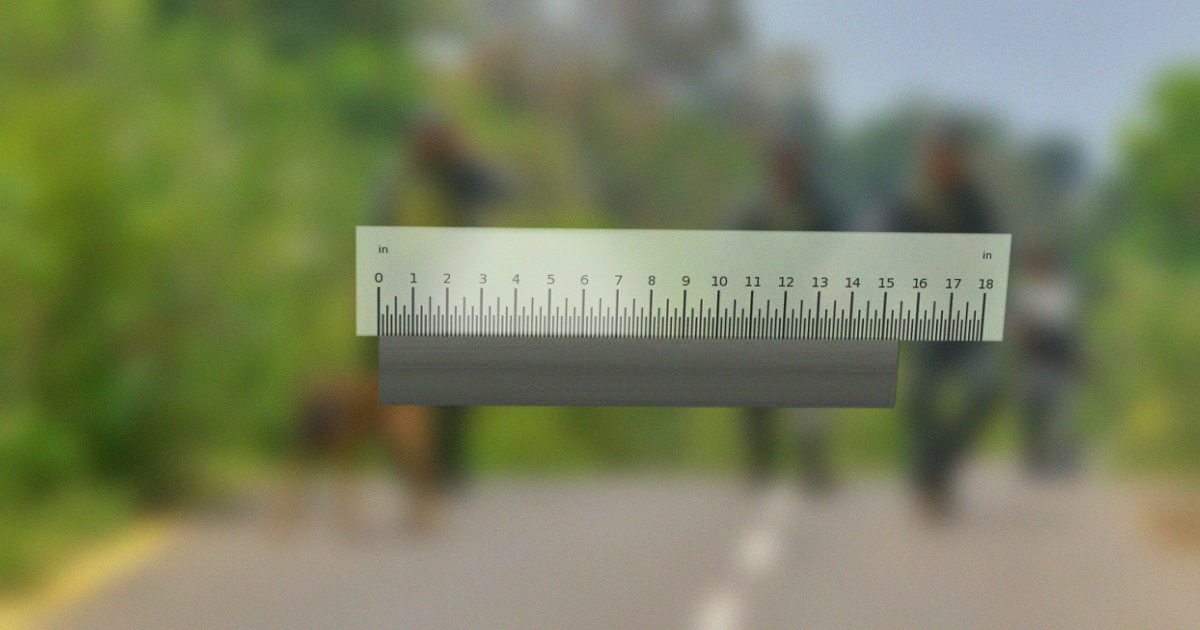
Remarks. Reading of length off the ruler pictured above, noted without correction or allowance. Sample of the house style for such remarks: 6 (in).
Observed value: 15.5 (in)
